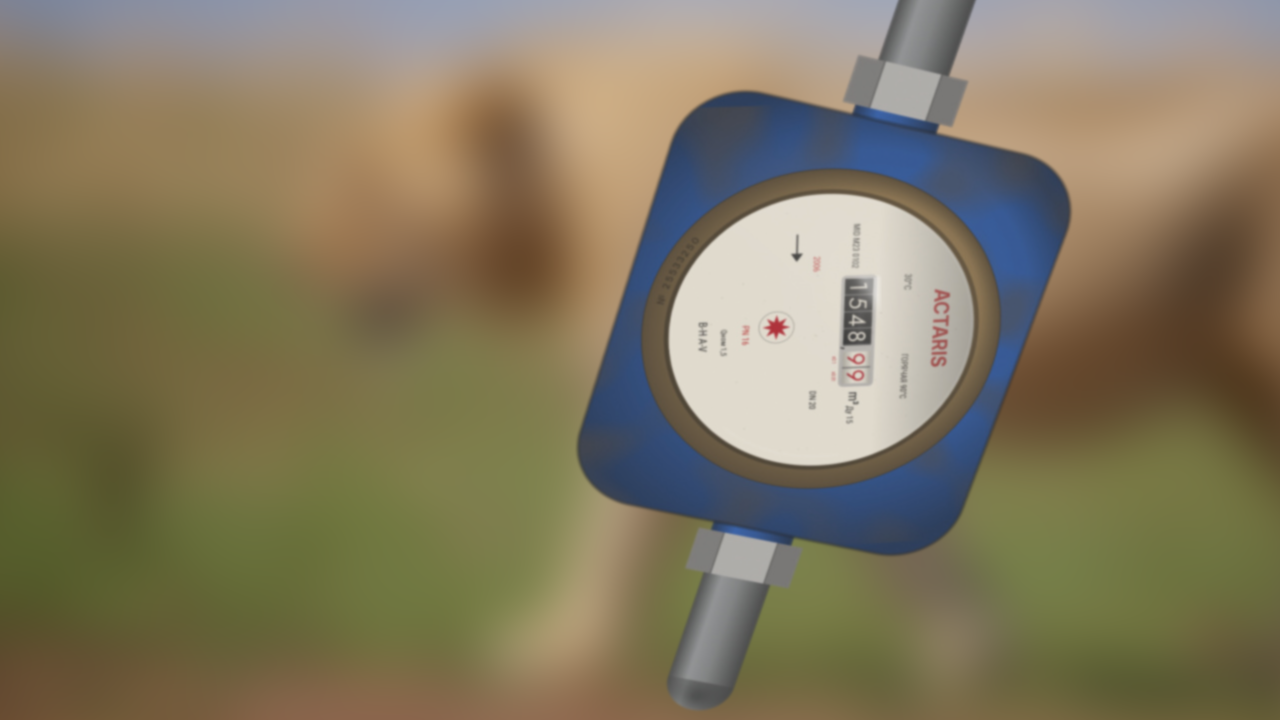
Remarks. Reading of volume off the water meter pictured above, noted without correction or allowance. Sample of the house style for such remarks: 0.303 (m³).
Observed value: 1548.99 (m³)
